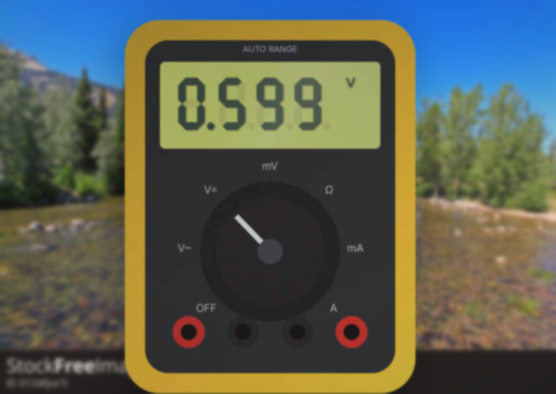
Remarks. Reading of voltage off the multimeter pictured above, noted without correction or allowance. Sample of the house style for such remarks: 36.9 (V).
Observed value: 0.599 (V)
